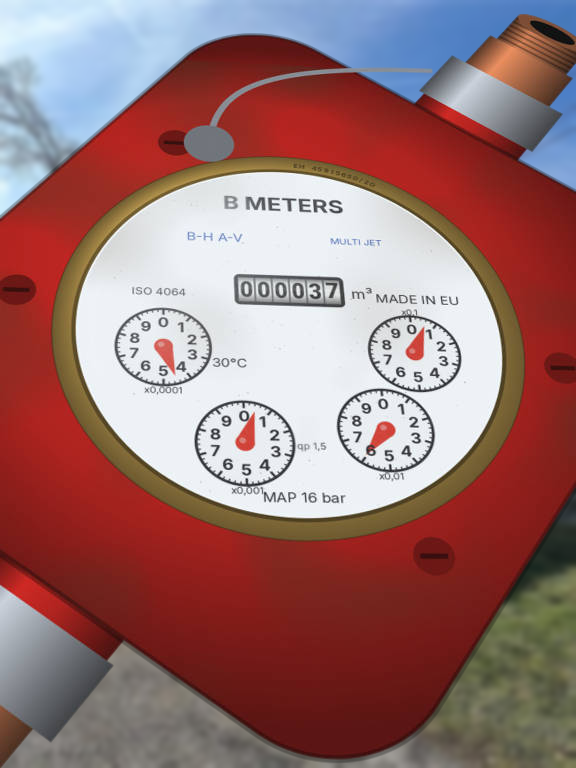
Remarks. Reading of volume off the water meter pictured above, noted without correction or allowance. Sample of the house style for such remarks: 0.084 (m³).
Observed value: 37.0604 (m³)
